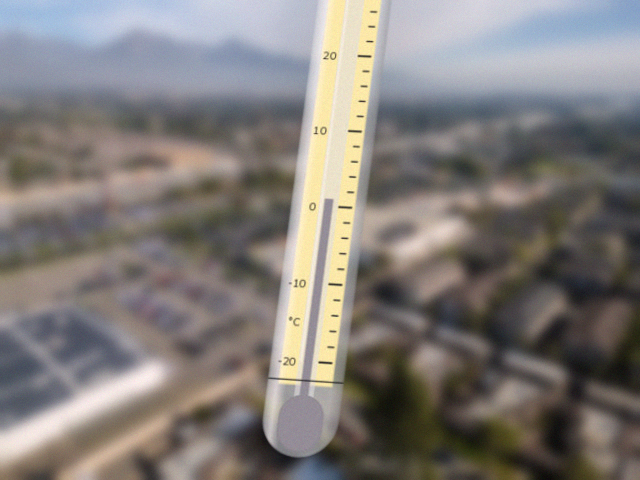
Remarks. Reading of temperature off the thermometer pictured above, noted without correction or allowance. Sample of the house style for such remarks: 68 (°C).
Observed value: 1 (°C)
